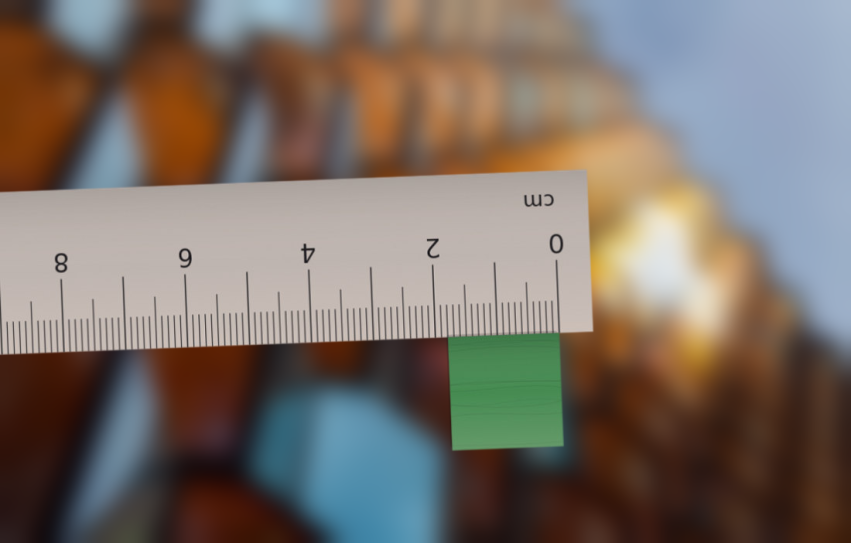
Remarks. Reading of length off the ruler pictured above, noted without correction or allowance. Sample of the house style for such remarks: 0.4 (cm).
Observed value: 1.8 (cm)
